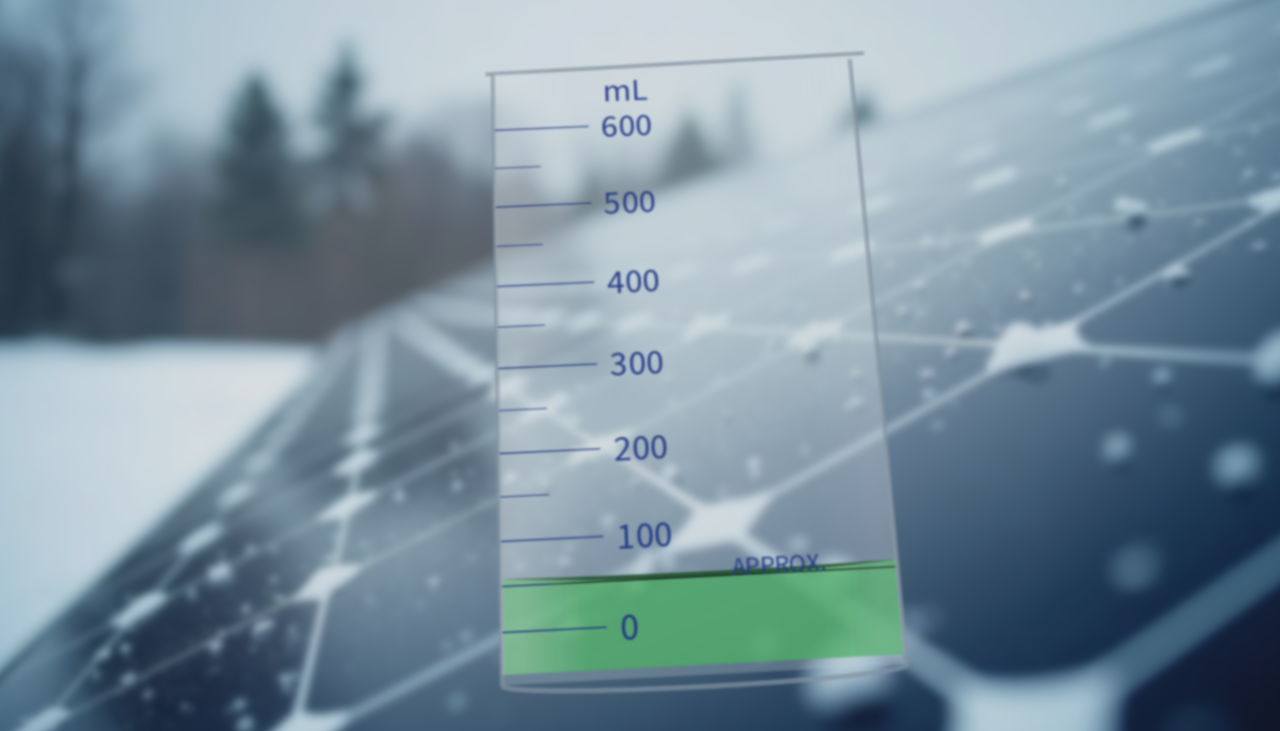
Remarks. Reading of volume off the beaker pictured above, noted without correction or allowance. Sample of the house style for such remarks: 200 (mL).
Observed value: 50 (mL)
